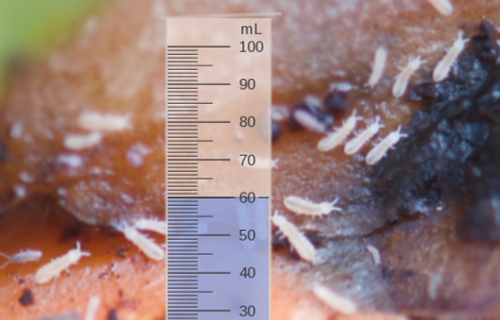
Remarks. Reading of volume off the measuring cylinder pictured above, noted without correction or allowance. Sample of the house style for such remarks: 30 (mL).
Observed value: 60 (mL)
